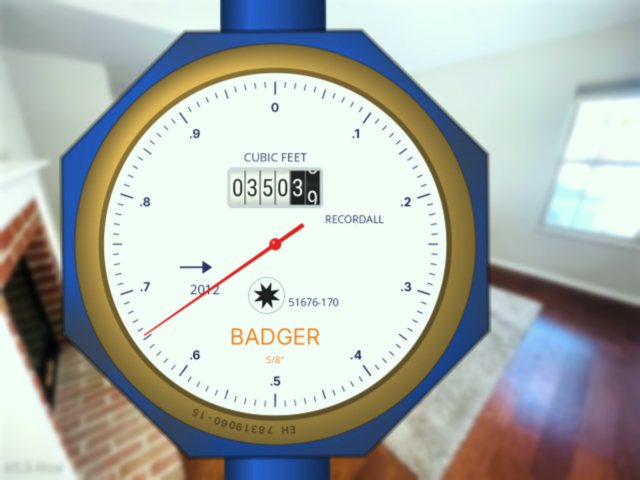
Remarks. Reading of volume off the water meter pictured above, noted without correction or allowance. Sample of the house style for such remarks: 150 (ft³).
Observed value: 35038.65 (ft³)
